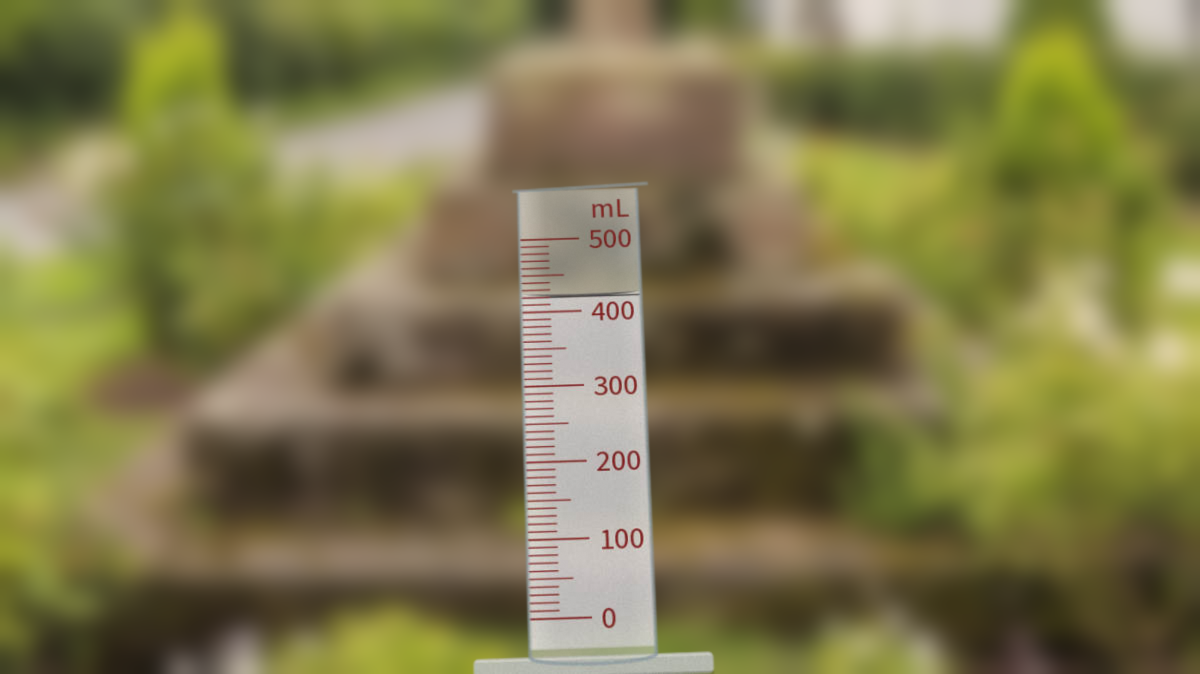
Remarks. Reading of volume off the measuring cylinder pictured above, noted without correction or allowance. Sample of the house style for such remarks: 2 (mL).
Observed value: 420 (mL)
